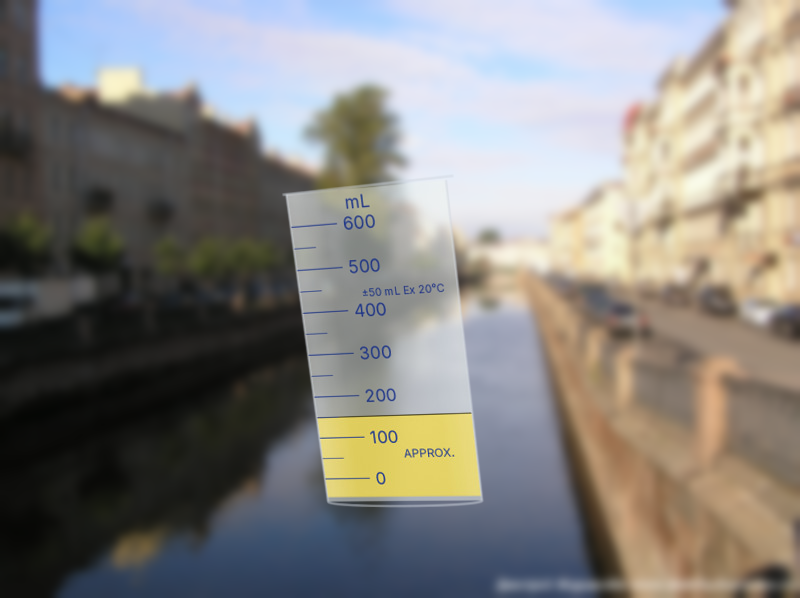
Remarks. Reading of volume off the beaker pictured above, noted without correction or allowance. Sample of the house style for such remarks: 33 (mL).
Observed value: 150 (mL)
